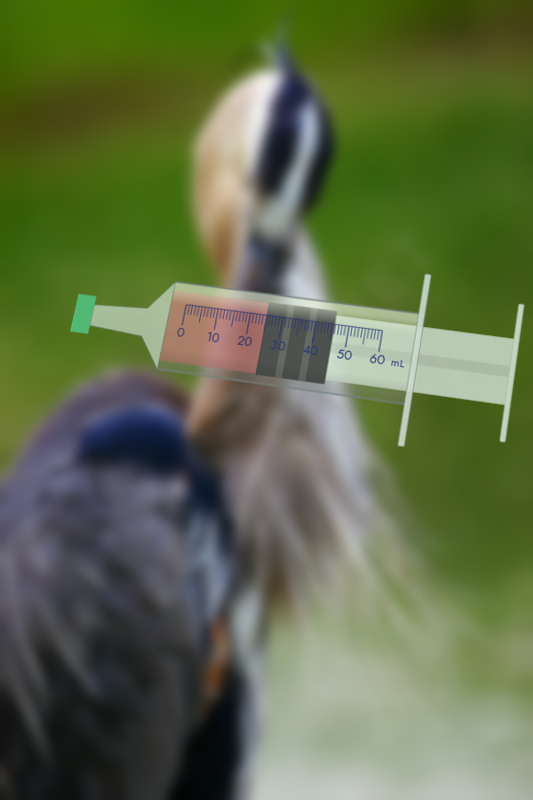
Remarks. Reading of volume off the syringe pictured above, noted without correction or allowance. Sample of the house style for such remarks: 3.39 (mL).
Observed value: 25 (mL)
